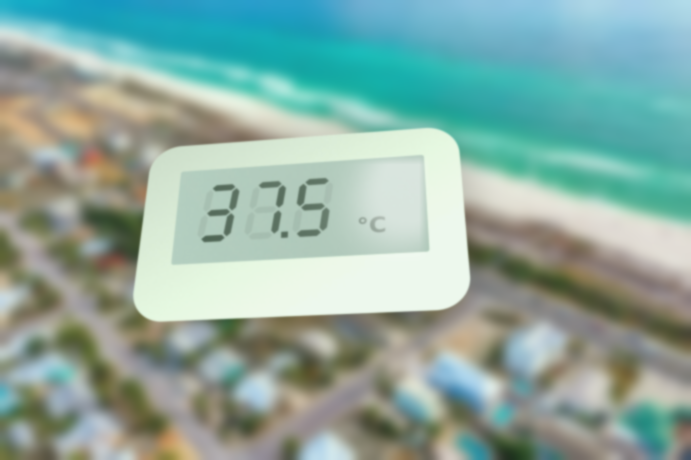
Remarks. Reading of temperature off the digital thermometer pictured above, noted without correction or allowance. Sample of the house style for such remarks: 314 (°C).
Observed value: 37.5 (°C)
